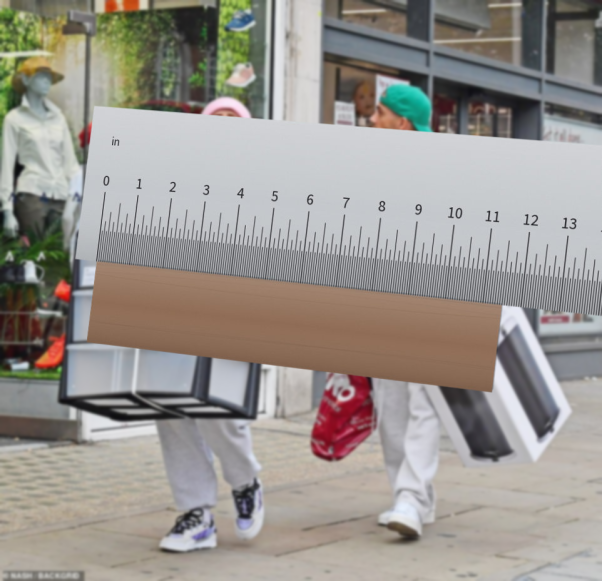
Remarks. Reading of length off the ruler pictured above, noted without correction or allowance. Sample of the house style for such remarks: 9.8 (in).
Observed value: 11.5 (in)
